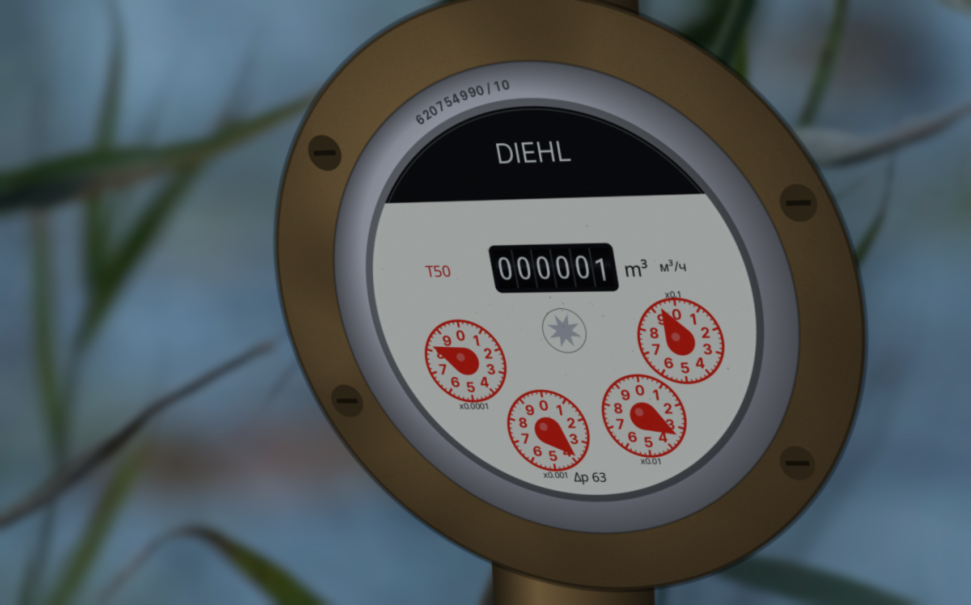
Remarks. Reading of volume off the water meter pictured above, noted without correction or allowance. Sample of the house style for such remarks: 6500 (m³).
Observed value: 0.9338 (m³)
